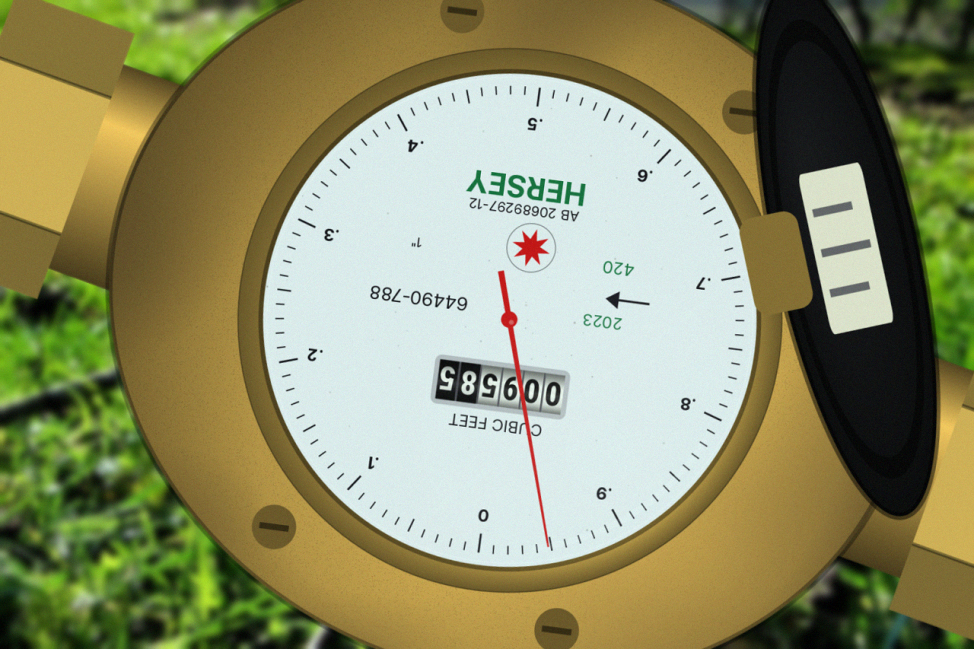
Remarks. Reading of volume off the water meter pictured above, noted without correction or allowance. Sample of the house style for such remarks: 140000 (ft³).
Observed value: 9584.95 (ft³)
